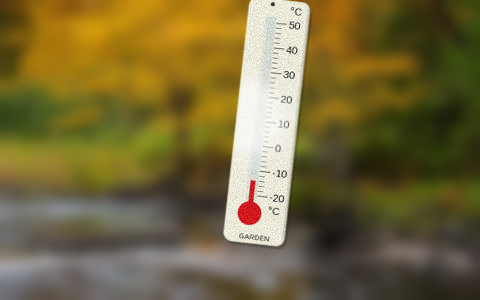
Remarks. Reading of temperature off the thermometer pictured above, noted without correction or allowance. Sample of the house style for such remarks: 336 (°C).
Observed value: -14 (°C)
